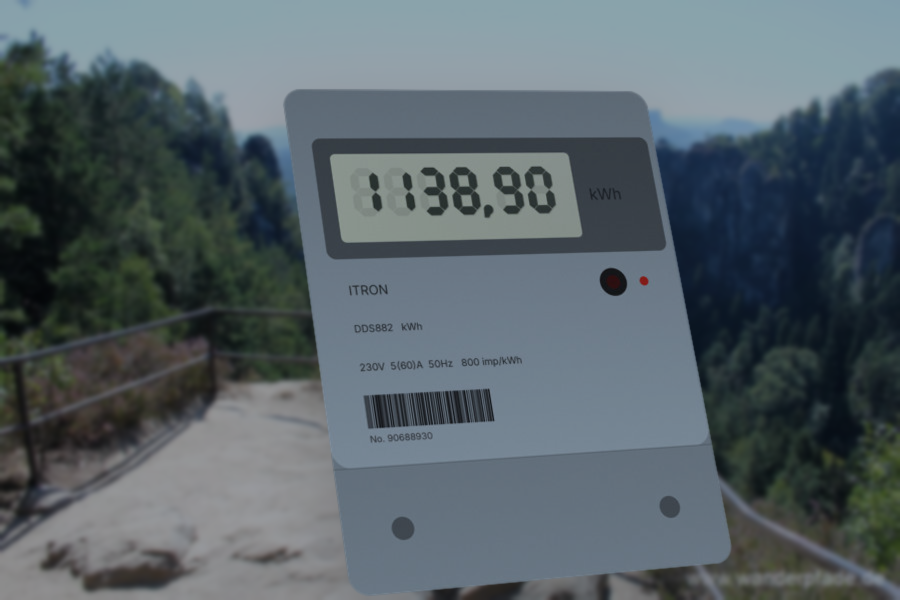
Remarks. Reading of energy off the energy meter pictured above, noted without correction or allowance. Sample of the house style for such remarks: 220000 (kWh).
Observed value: 1138.90 (kWh)
